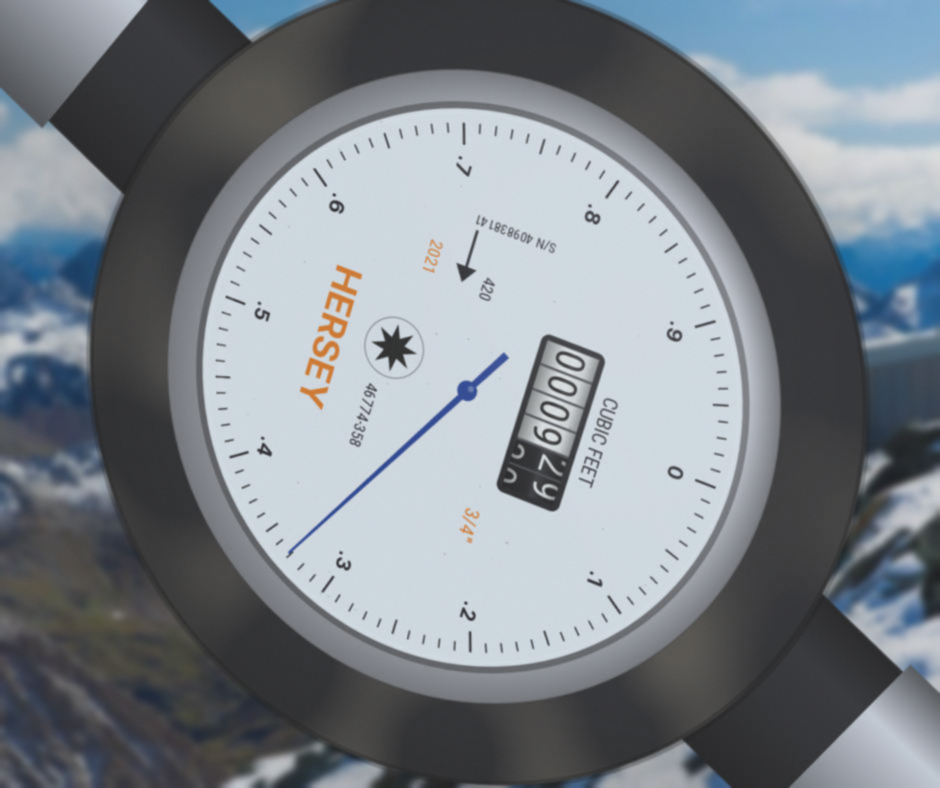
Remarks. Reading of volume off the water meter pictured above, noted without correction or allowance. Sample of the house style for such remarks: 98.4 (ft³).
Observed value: 929.33 (ft³)
